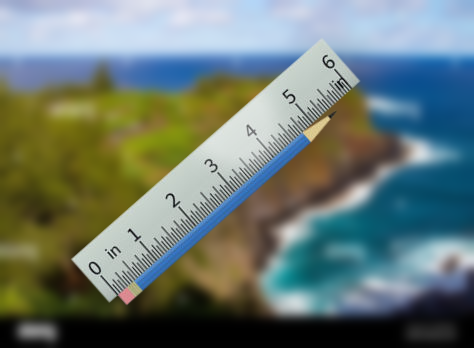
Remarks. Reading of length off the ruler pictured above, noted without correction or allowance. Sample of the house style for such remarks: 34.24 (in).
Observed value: 5.5 (in)
